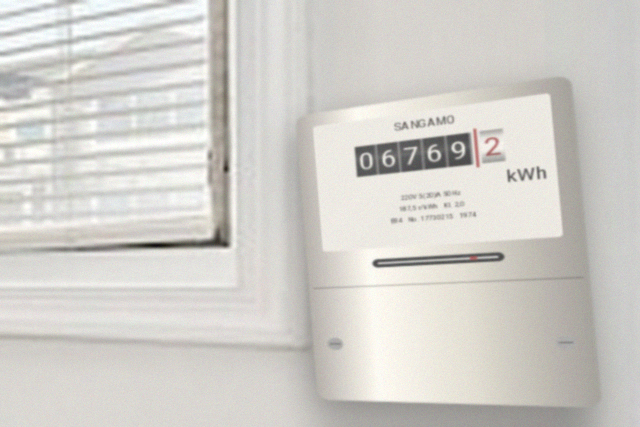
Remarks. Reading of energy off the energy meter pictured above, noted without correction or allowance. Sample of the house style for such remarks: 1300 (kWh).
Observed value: 6769.2 (kWh)
